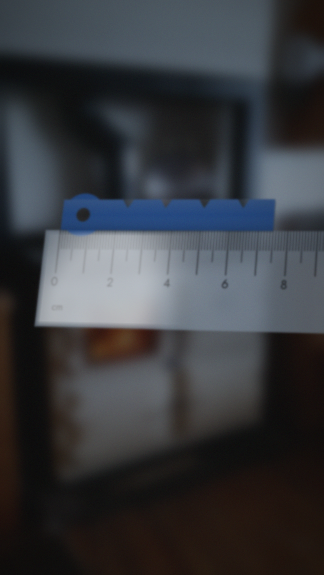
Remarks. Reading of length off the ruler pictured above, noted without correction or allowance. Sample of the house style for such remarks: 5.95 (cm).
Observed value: 7.5 (cm)
